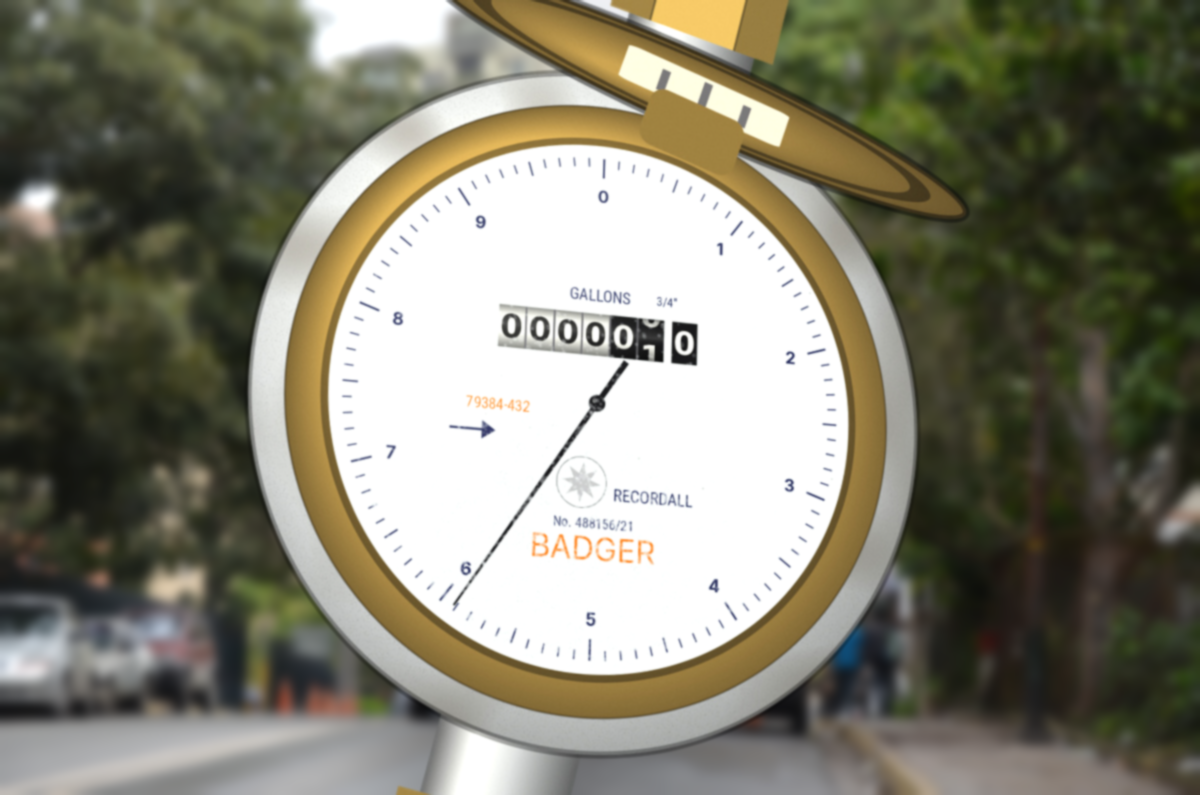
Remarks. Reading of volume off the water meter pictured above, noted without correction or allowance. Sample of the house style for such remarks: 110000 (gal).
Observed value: 5.9 (gal)
